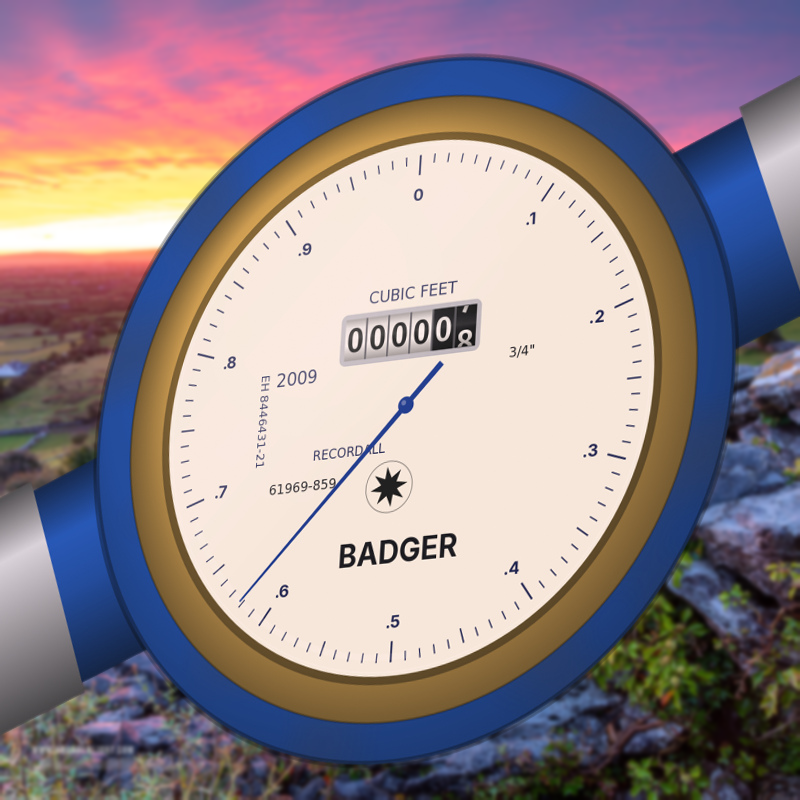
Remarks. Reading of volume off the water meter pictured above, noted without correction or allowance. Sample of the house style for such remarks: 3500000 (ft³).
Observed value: 7.62 (ft³)
